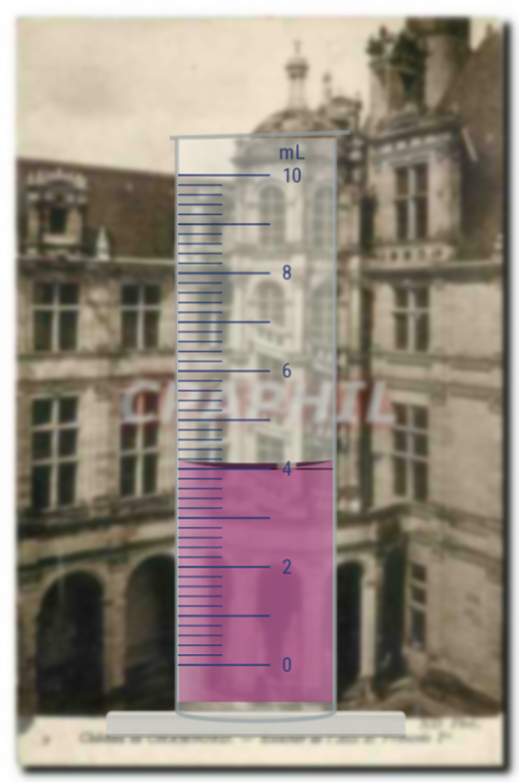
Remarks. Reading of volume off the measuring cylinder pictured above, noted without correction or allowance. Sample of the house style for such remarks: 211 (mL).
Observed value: 4 (mL)
